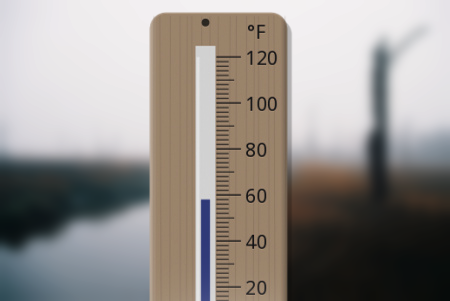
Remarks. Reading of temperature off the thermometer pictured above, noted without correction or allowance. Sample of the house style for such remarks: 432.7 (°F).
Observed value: 58 (°F)
